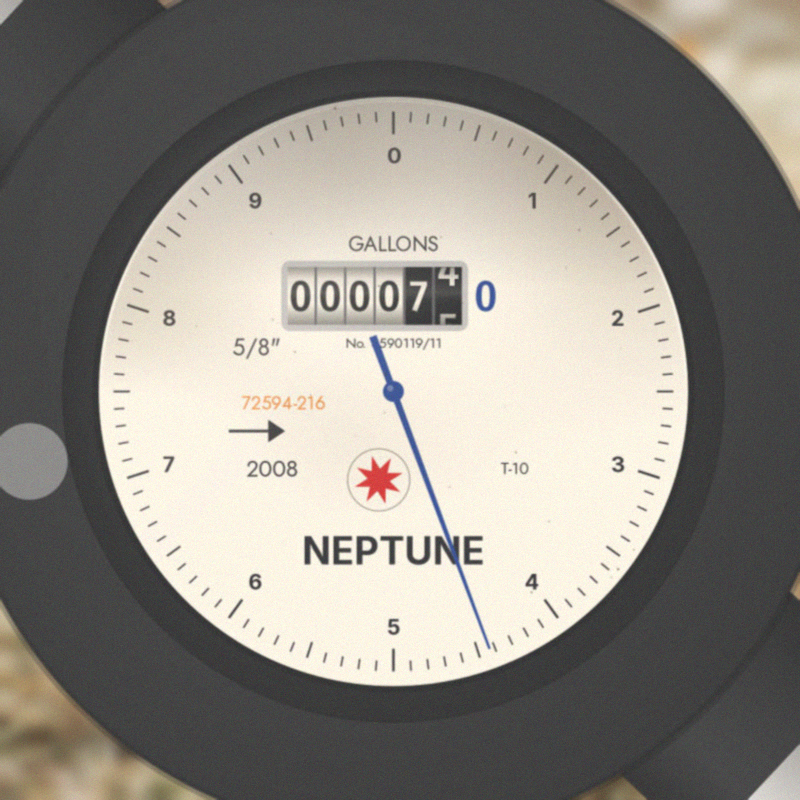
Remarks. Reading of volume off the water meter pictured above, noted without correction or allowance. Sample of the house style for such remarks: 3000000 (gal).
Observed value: 744.4 (gal)
